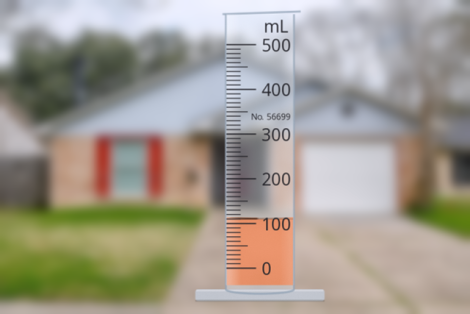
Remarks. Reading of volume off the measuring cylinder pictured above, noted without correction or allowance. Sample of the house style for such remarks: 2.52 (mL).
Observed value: 110 (mL)
